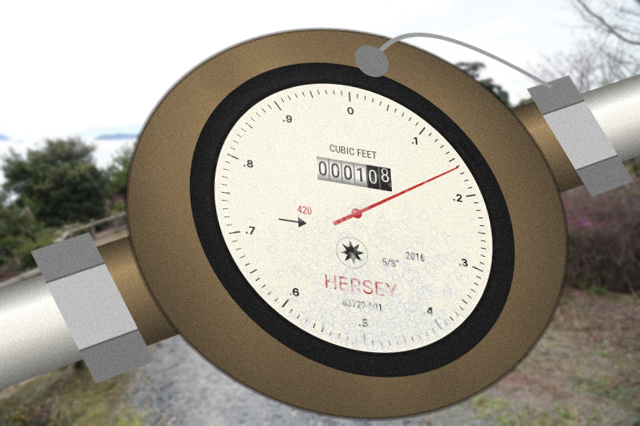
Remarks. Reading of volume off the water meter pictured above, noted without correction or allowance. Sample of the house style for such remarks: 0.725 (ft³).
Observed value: 108.16 (ft³)
